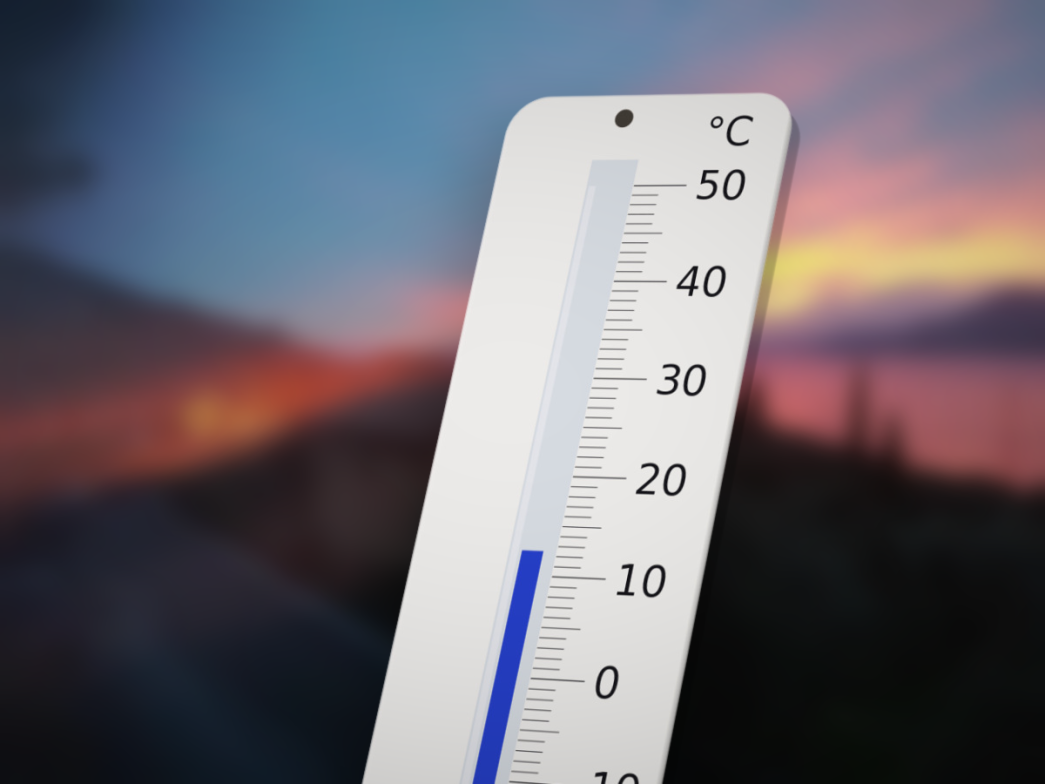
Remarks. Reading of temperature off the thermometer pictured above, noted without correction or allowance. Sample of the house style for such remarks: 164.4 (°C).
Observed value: 12.5 (°C)
